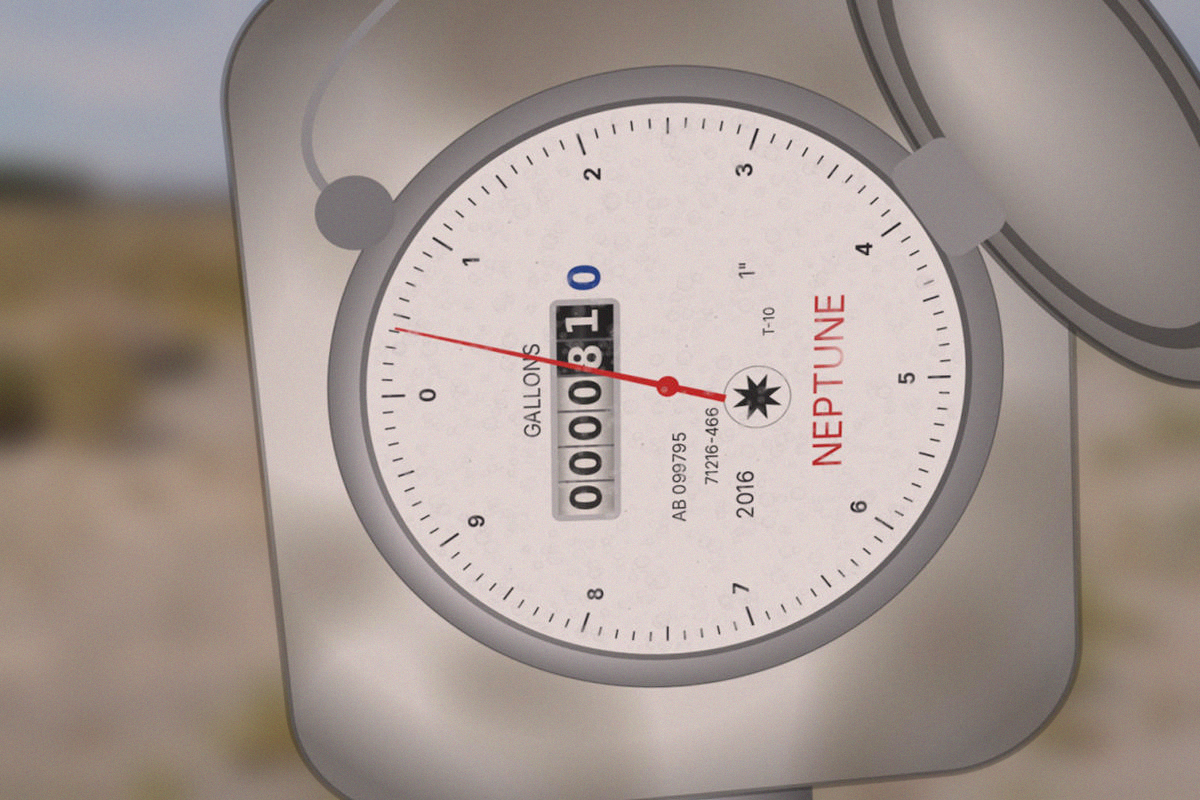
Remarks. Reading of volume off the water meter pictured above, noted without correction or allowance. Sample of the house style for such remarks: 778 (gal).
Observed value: 810.4 (gal)
